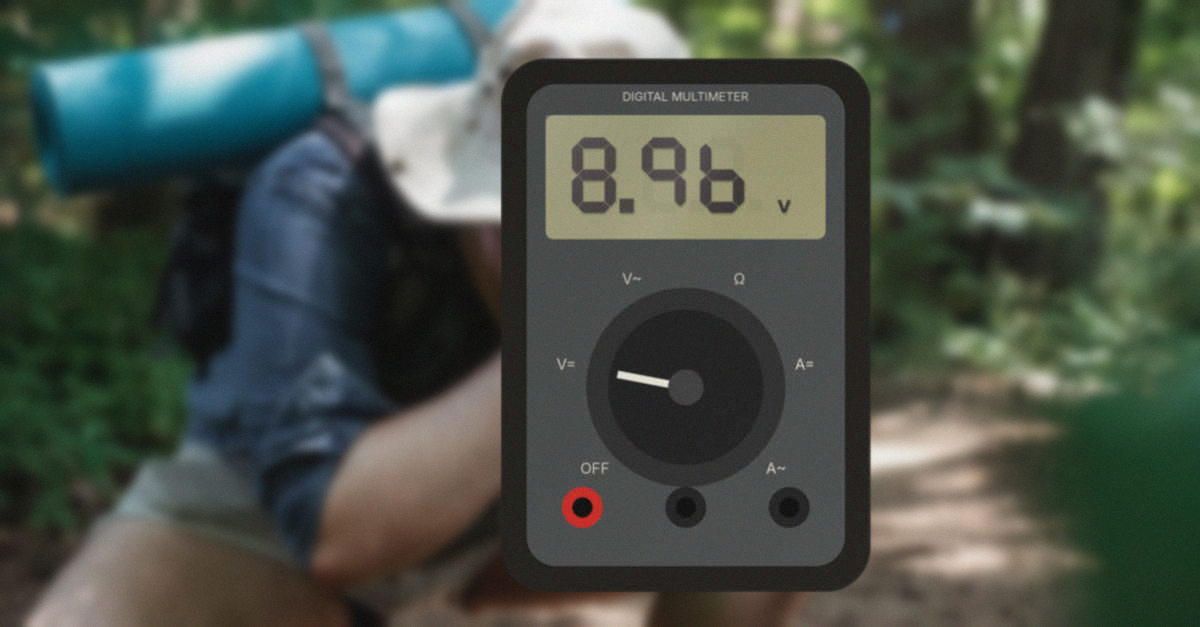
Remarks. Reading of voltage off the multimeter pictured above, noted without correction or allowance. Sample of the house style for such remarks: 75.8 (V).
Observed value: 8.96 (V)
